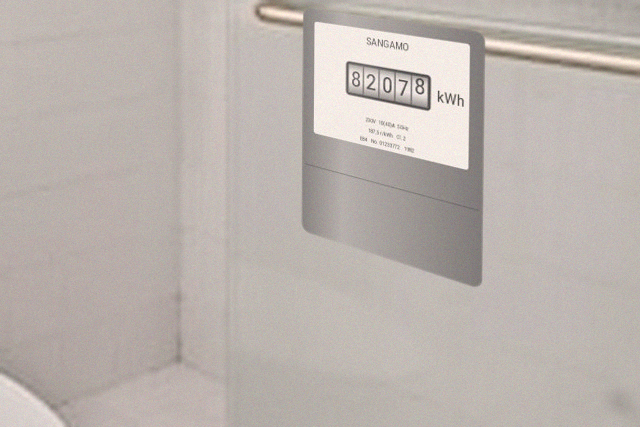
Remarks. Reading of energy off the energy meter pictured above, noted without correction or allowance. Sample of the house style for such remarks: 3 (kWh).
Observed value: 82078 (kWh)
